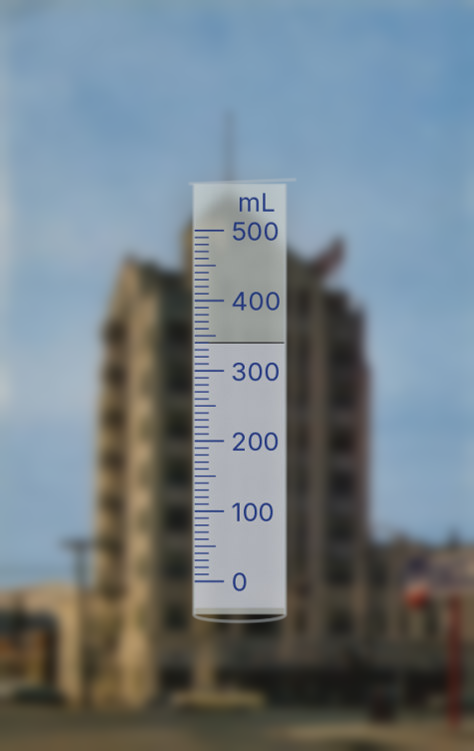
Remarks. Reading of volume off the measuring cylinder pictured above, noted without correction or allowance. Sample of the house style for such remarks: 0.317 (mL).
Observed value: 340 (mL)
